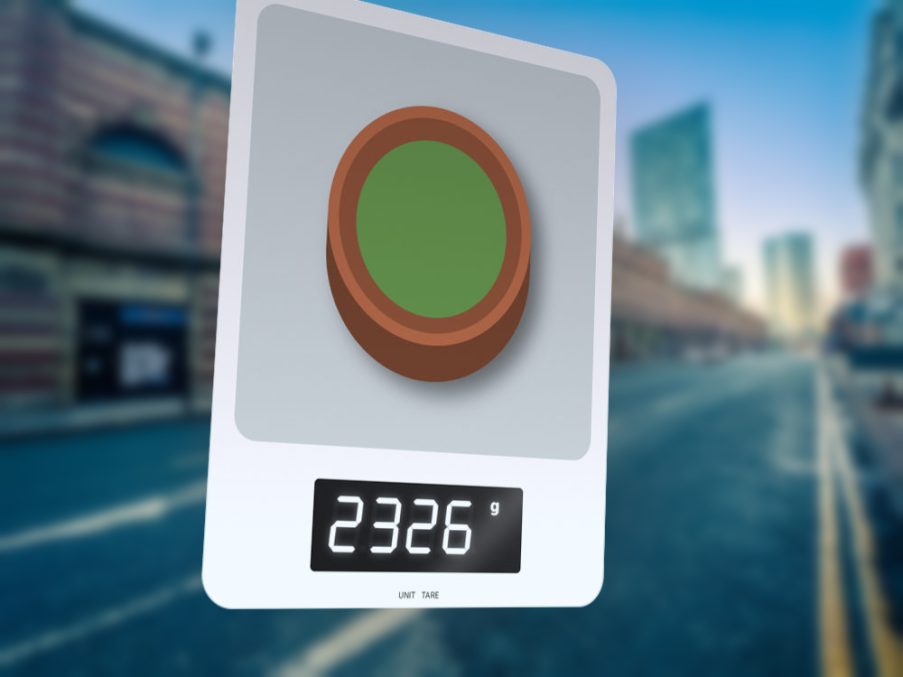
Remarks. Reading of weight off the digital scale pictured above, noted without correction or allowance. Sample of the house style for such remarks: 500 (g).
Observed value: 2326 (g)
